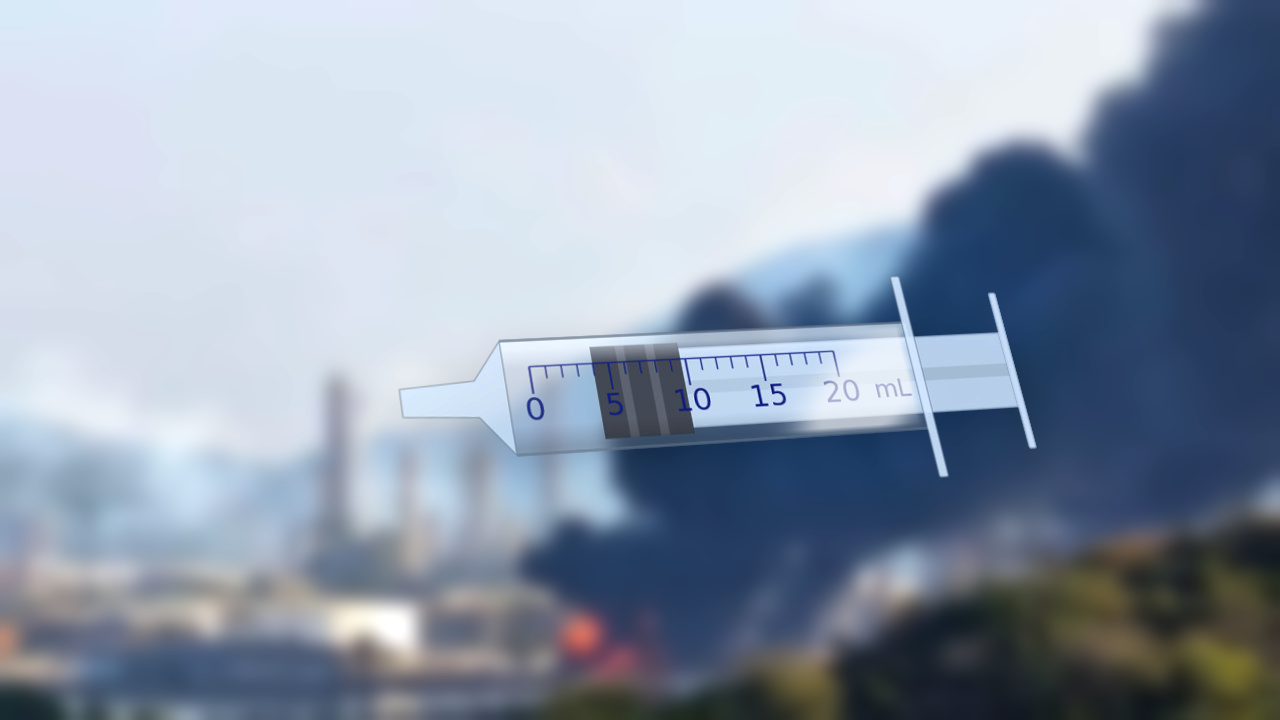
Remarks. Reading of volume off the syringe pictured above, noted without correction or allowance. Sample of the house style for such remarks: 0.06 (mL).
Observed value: 4 (mL)
